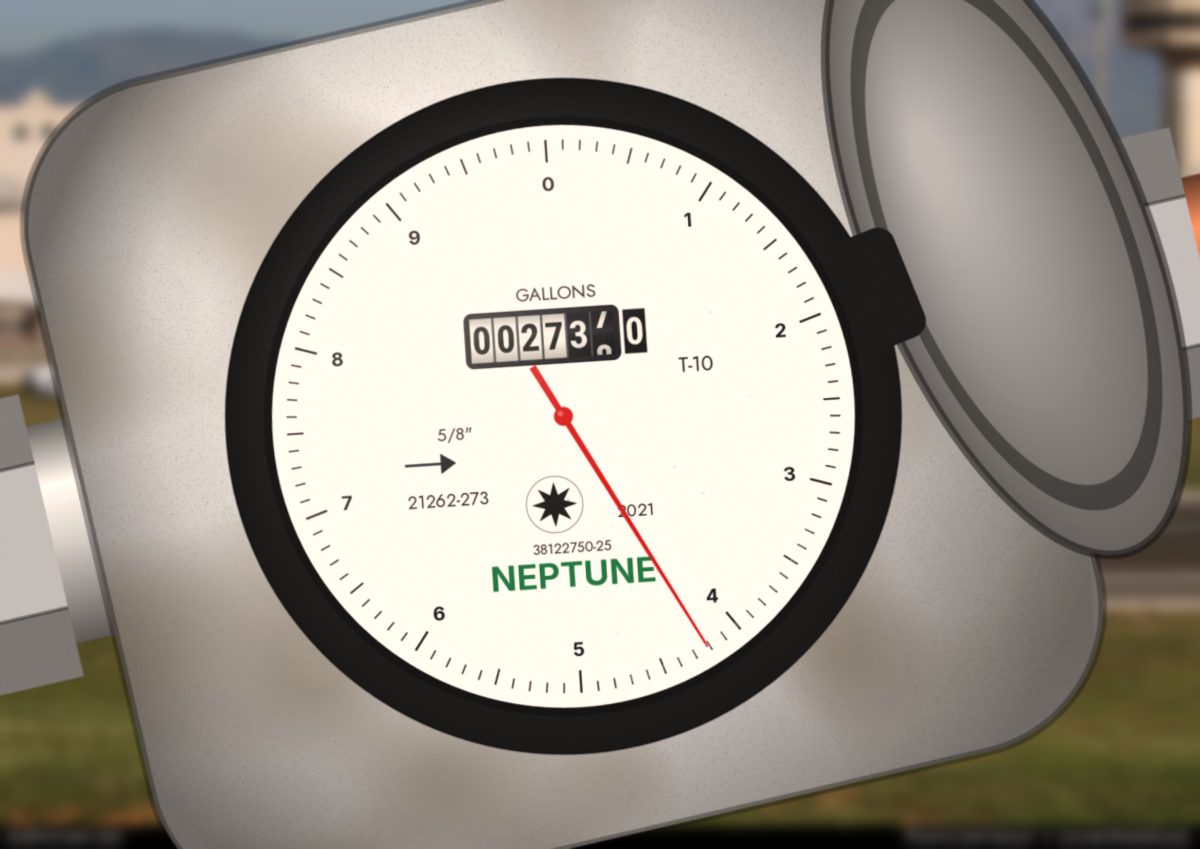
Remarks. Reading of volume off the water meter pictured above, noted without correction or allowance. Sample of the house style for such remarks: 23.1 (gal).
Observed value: 27374.2 (gal)
